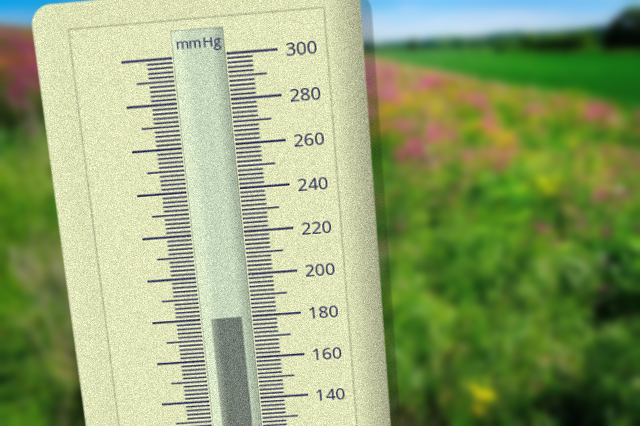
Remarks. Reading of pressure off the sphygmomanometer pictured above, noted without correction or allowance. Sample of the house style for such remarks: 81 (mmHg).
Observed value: 180 (mmHg)
